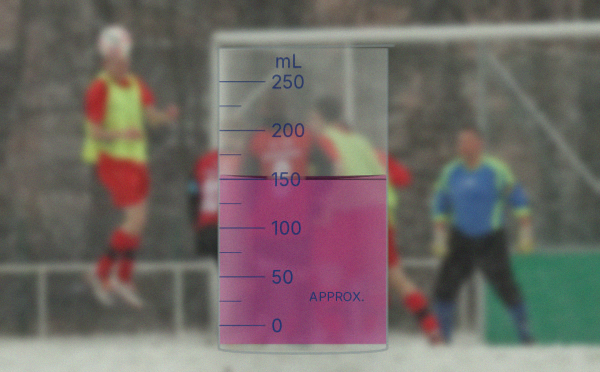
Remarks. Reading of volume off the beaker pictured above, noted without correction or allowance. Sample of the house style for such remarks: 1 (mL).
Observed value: 150 (mL)
